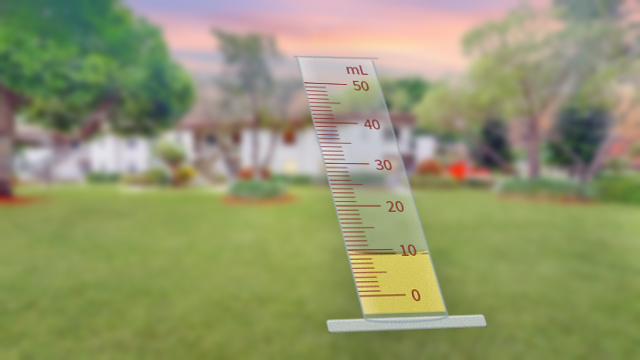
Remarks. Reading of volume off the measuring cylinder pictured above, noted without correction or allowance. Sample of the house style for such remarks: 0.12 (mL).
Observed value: 9 (mL)
